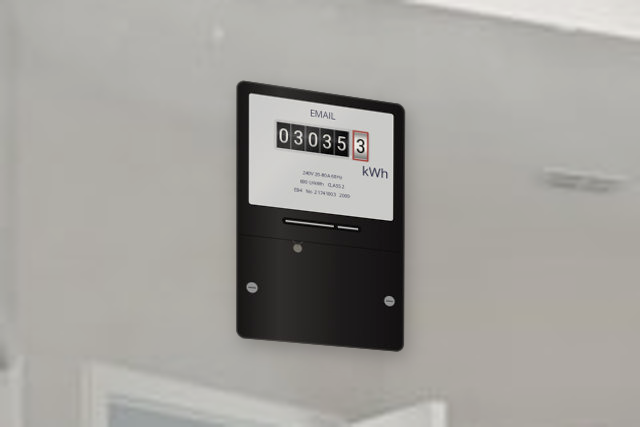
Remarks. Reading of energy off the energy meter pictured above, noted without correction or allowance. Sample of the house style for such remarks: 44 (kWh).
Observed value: 3035.3 (kWh)
